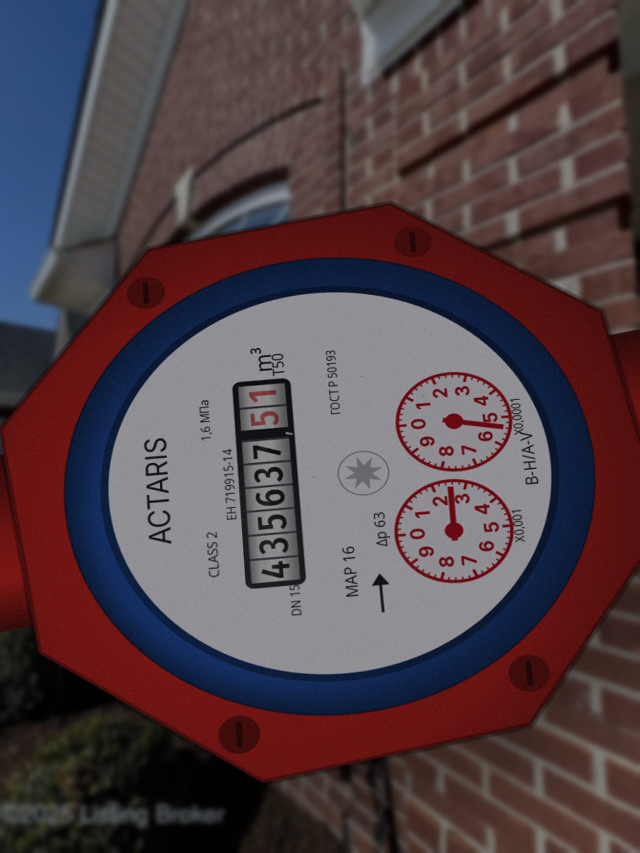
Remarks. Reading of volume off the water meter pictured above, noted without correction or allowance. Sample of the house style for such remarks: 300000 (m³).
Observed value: 435637.5125 (m³)
